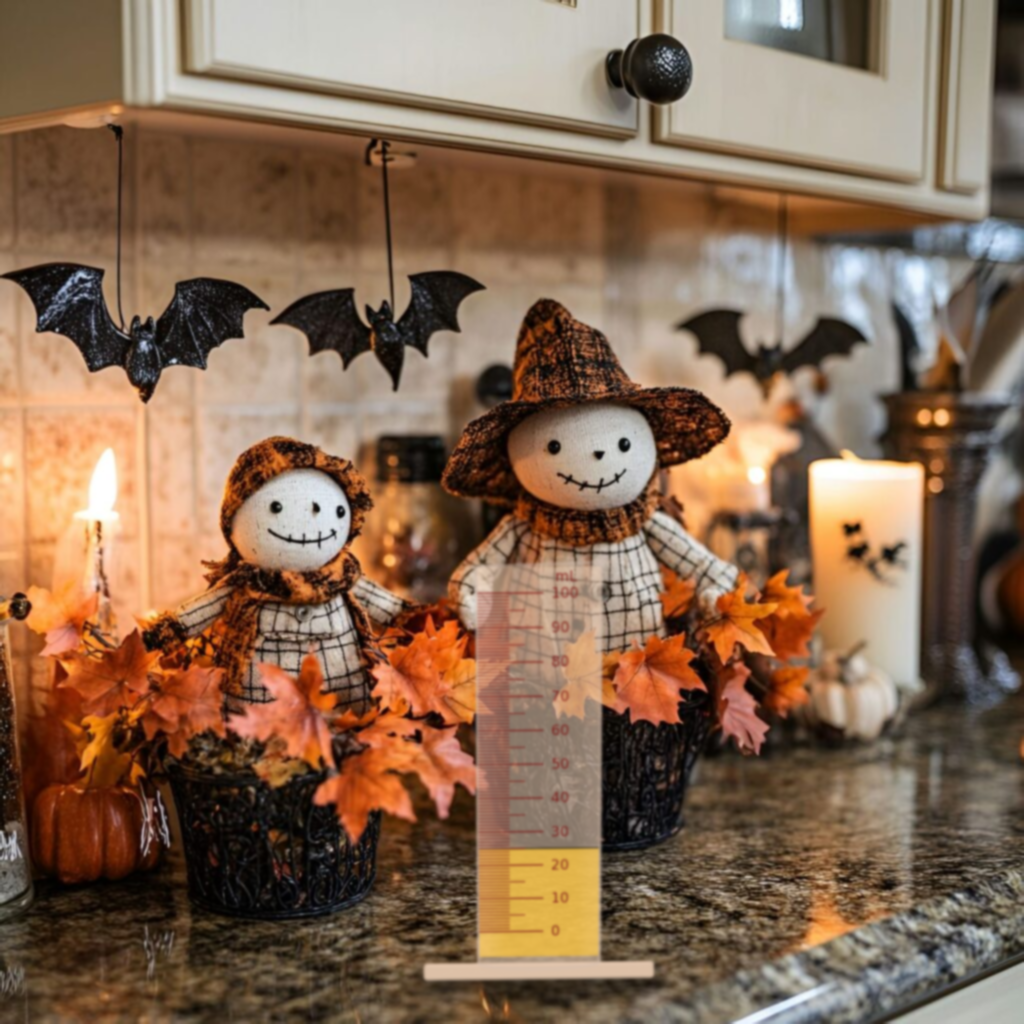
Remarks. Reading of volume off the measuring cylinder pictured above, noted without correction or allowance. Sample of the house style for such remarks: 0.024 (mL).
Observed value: 25 (mL)
